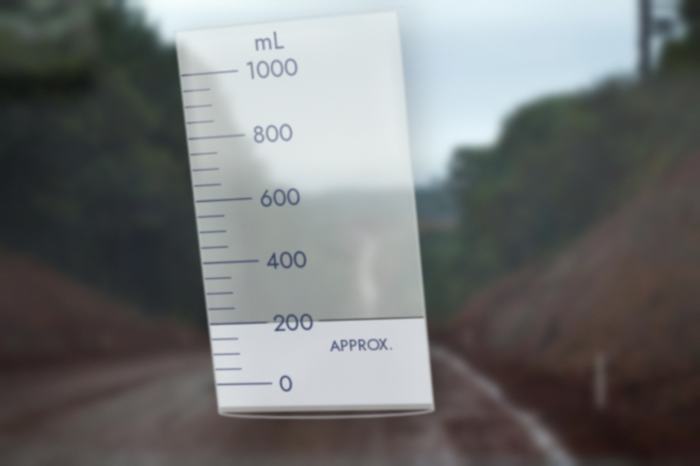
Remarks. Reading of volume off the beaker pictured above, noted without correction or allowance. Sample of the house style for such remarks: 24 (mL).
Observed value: 200 (mL)
